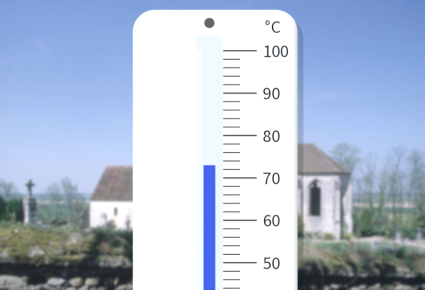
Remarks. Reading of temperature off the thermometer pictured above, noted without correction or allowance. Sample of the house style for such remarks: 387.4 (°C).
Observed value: 73 (°C)
